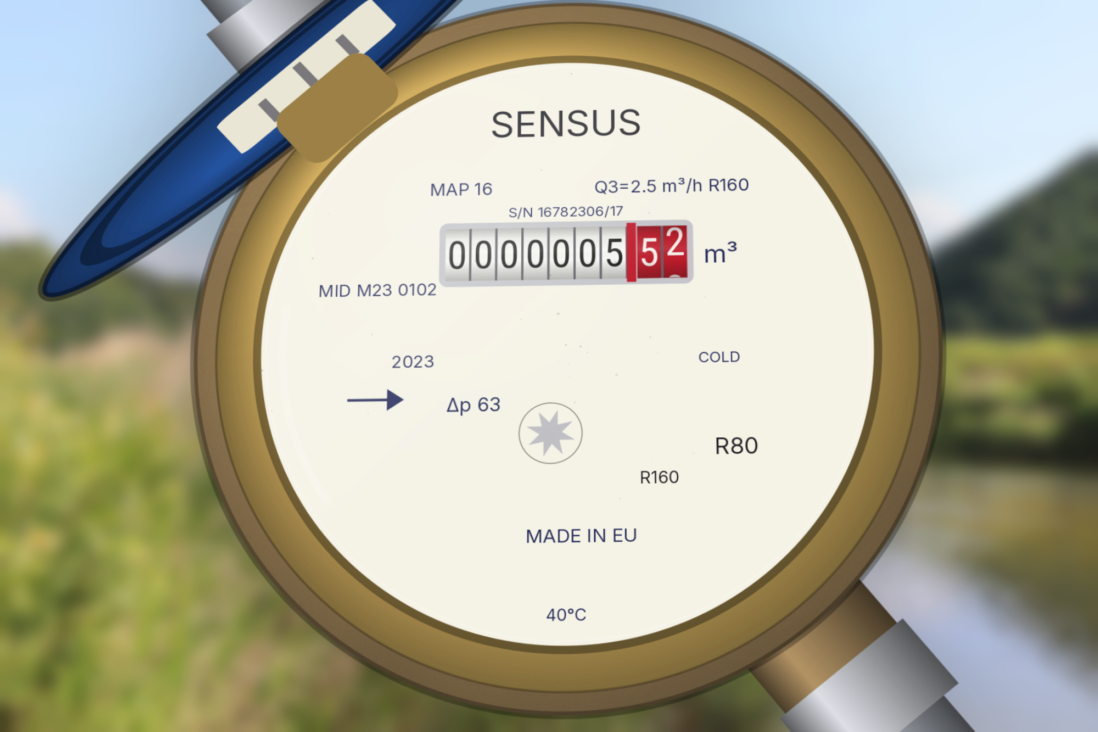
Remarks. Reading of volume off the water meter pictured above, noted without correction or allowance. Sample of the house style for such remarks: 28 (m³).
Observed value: 5.52 (m³)
